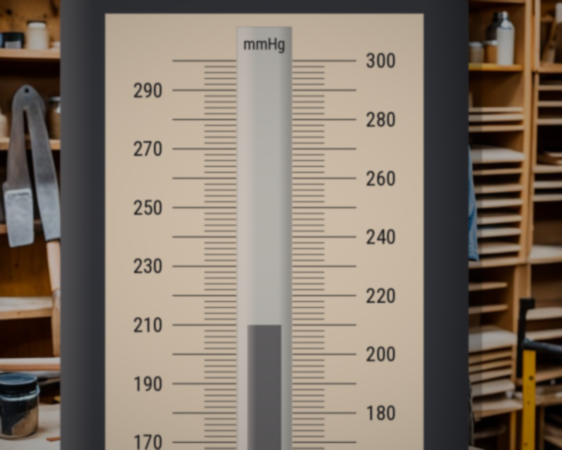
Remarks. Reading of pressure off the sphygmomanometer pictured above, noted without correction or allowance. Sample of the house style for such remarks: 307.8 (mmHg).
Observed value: 210 (mmHg)
